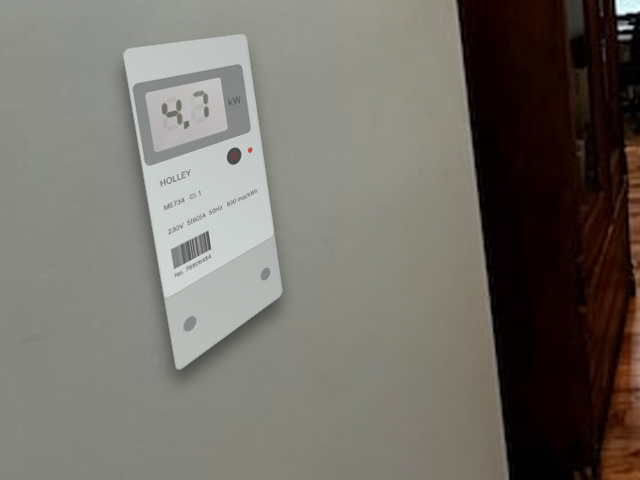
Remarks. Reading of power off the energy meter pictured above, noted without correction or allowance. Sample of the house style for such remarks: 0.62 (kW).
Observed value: 4.7 (kW)
